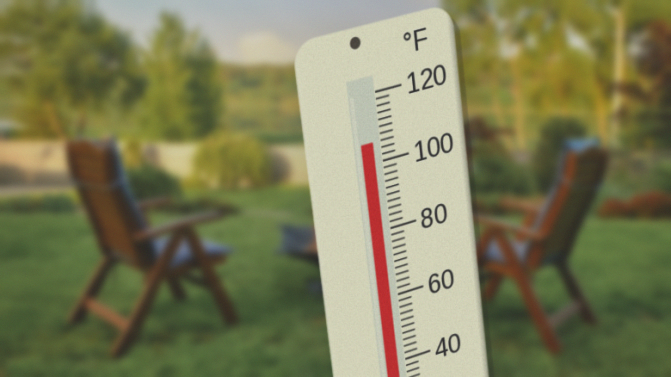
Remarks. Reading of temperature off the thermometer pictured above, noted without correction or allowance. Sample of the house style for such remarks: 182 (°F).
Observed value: 106 (°F)
